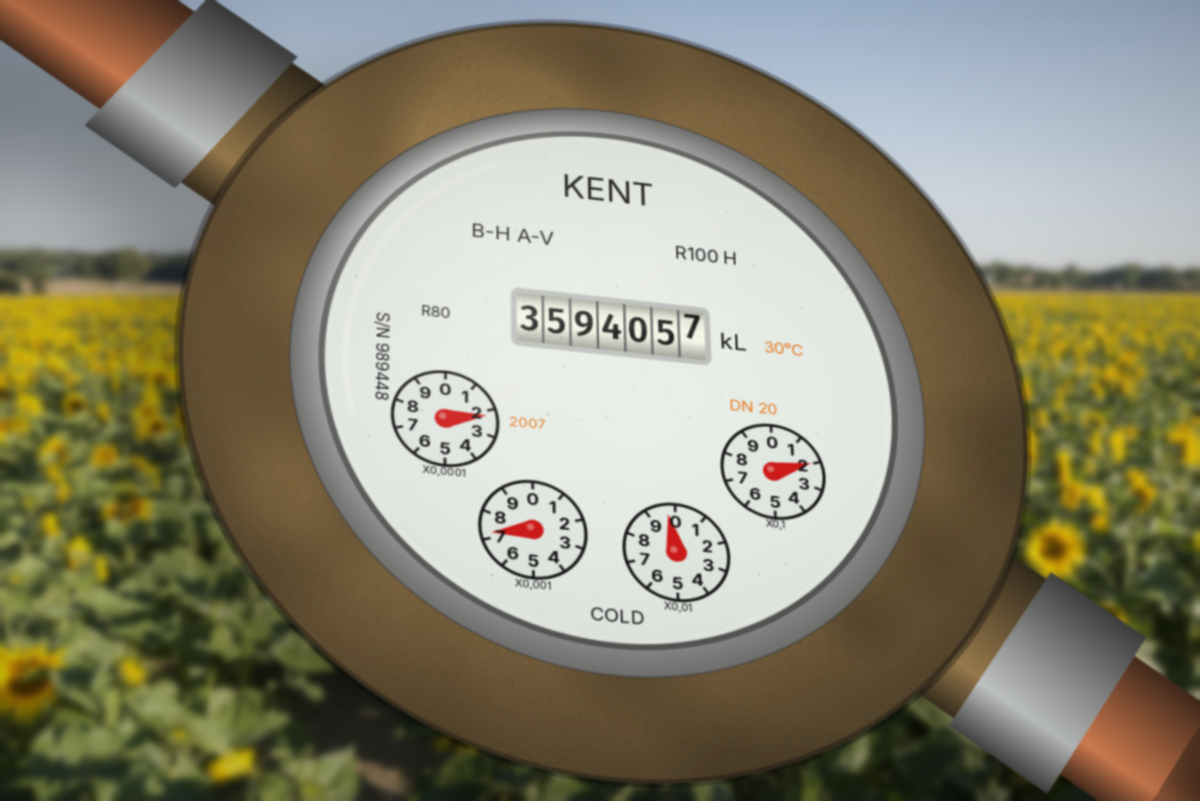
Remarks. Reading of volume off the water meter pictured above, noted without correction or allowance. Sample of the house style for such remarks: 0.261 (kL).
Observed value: 3594057.1972 (kL)
